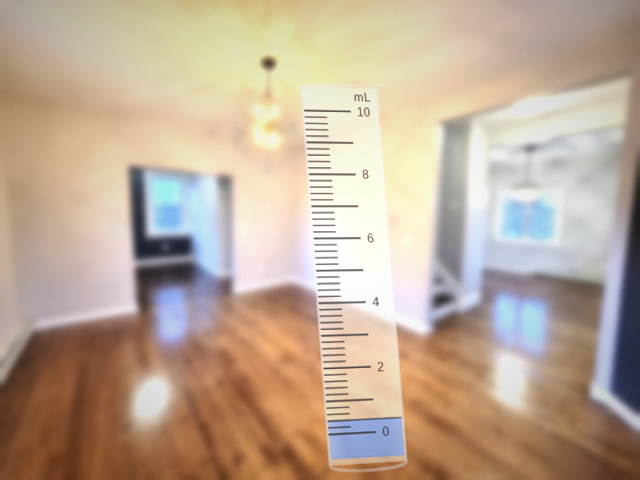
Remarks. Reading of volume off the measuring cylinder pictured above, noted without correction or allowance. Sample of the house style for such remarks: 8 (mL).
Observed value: 0.4 (mL)
